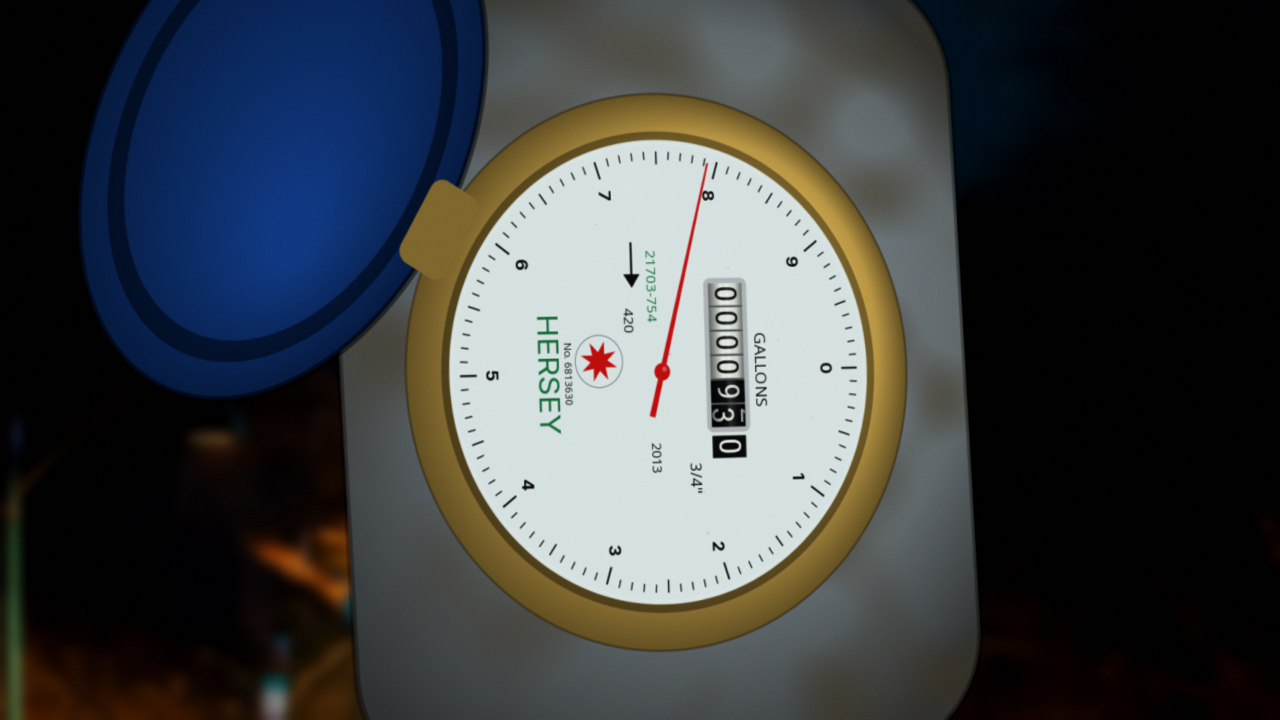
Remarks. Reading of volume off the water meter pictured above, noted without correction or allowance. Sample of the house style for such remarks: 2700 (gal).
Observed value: 927.9 (gal)
